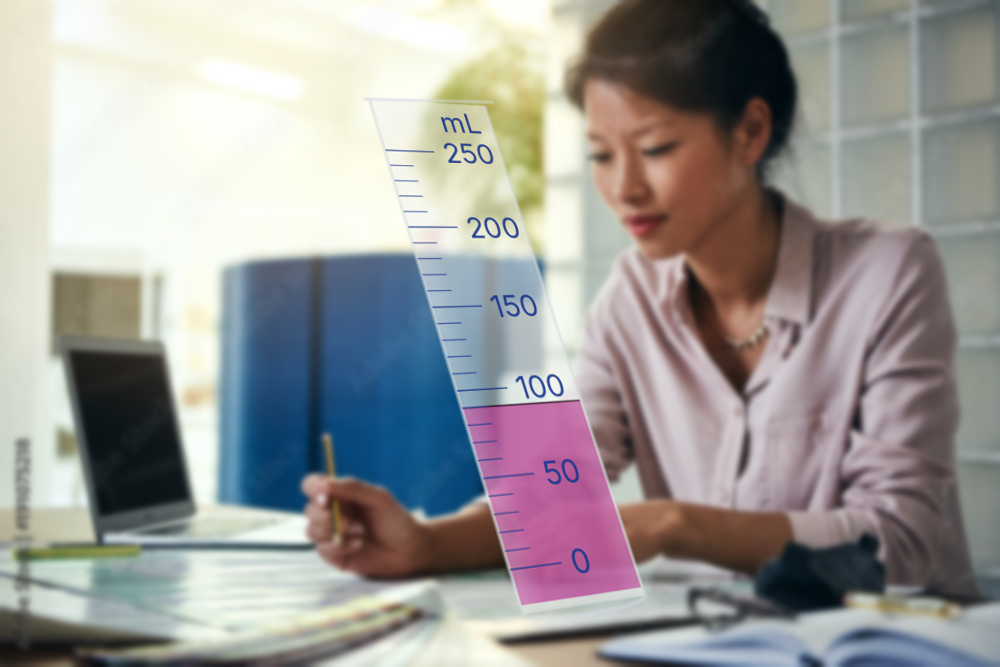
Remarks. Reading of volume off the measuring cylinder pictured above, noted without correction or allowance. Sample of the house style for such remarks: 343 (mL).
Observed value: 90 (mL)
